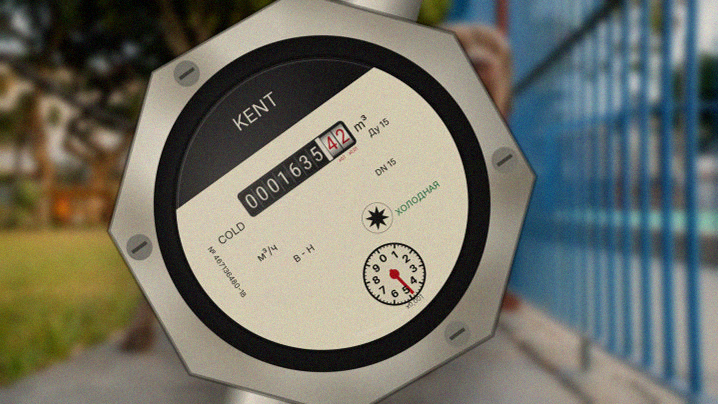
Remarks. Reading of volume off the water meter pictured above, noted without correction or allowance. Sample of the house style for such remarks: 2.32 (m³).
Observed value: 1635.424 (m³)
